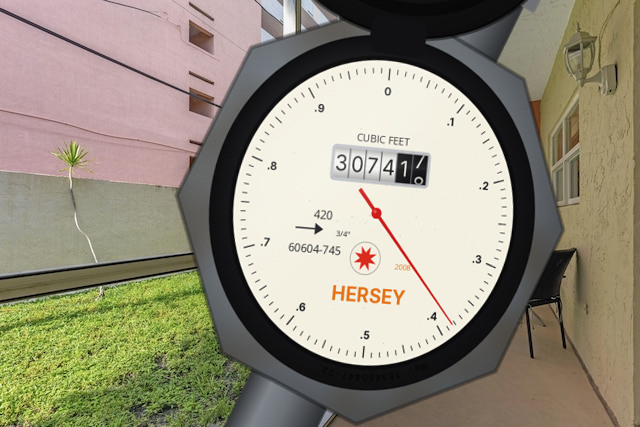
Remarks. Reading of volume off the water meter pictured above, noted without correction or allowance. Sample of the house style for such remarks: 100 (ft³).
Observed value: 307417.38 (ft³)
